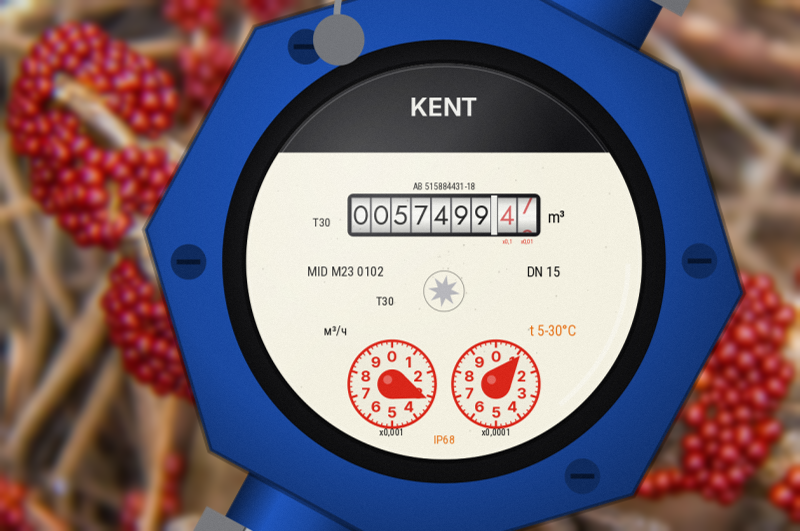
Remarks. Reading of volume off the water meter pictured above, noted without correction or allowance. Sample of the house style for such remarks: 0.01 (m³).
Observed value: 57499.4731 (m³)
